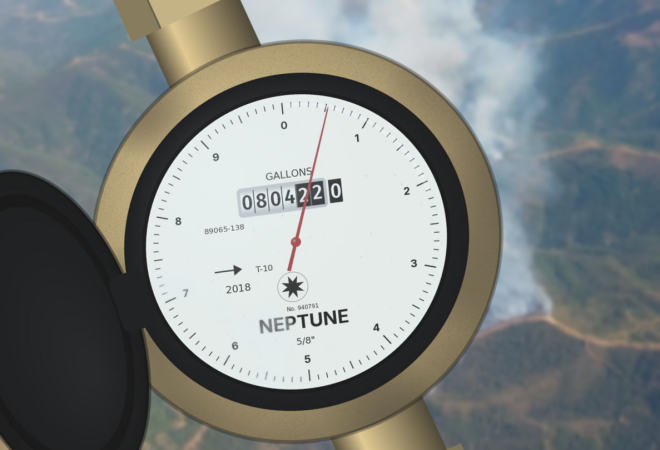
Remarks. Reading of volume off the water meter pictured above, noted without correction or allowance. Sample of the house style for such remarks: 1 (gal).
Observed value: 804220.5 (gal)
